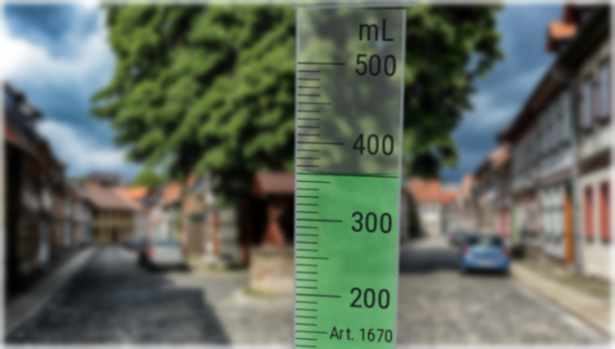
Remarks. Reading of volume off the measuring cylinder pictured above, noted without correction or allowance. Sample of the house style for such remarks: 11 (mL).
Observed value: 360 (mL)
